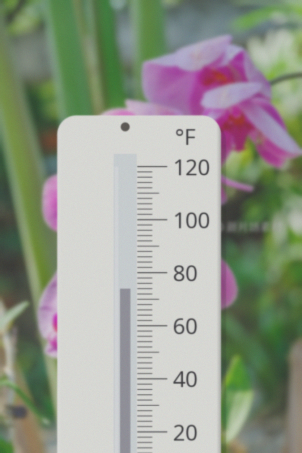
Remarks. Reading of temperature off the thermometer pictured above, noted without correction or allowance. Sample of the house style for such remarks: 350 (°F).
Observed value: 74 (°F)
